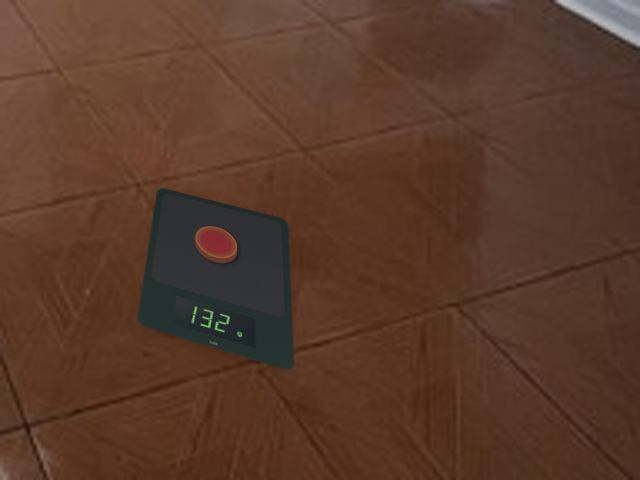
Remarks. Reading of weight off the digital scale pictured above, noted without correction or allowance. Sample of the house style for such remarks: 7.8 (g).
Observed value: 132 (g)
